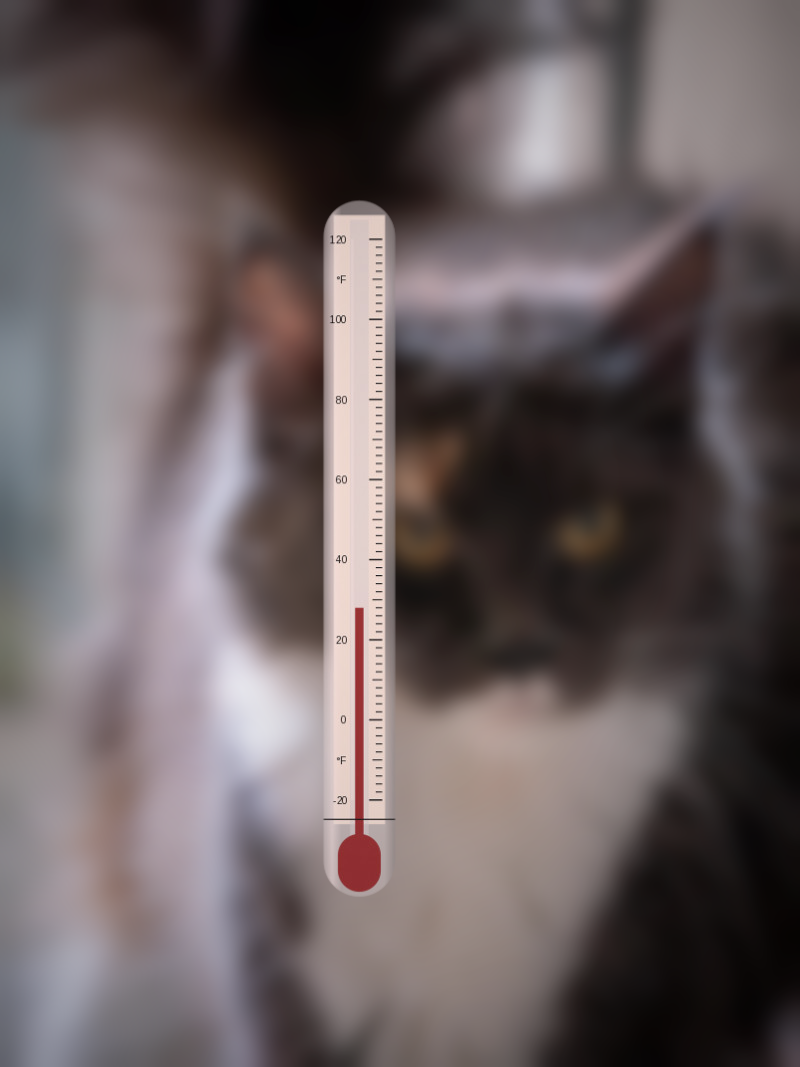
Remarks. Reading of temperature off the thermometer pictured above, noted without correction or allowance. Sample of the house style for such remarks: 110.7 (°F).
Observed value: 28 (°F)
